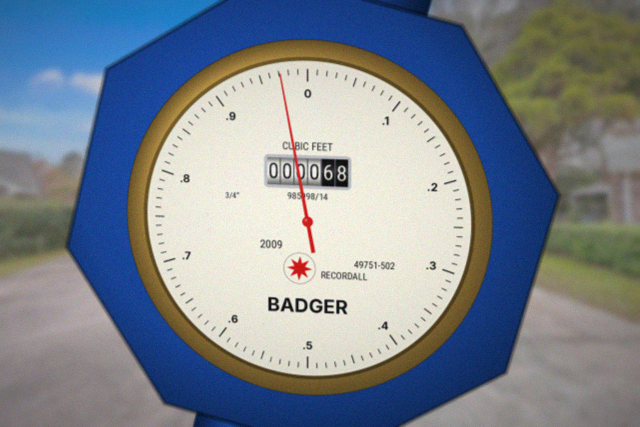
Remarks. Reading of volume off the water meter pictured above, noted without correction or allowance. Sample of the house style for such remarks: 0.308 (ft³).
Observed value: 67.97 (ft³)
